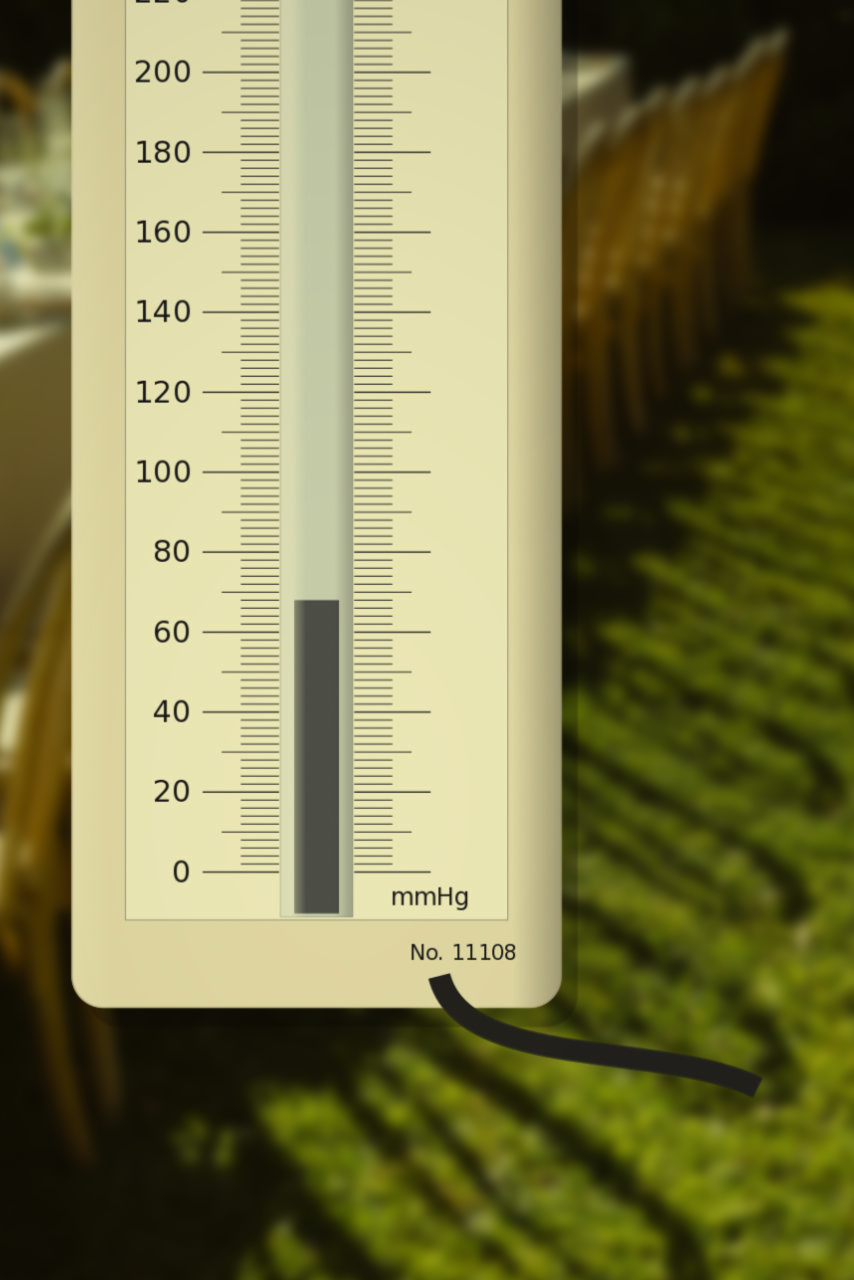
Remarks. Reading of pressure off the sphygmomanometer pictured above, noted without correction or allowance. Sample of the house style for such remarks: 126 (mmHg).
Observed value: 68 (mmHg)
